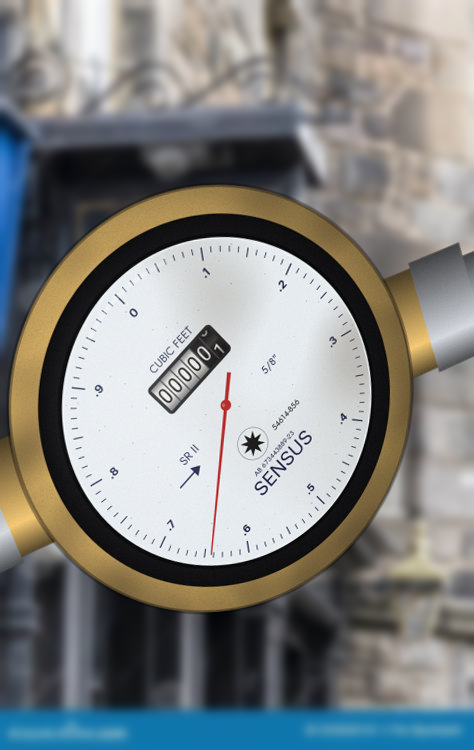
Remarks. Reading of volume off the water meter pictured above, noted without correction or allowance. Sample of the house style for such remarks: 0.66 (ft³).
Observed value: 0.64 (ft³)
